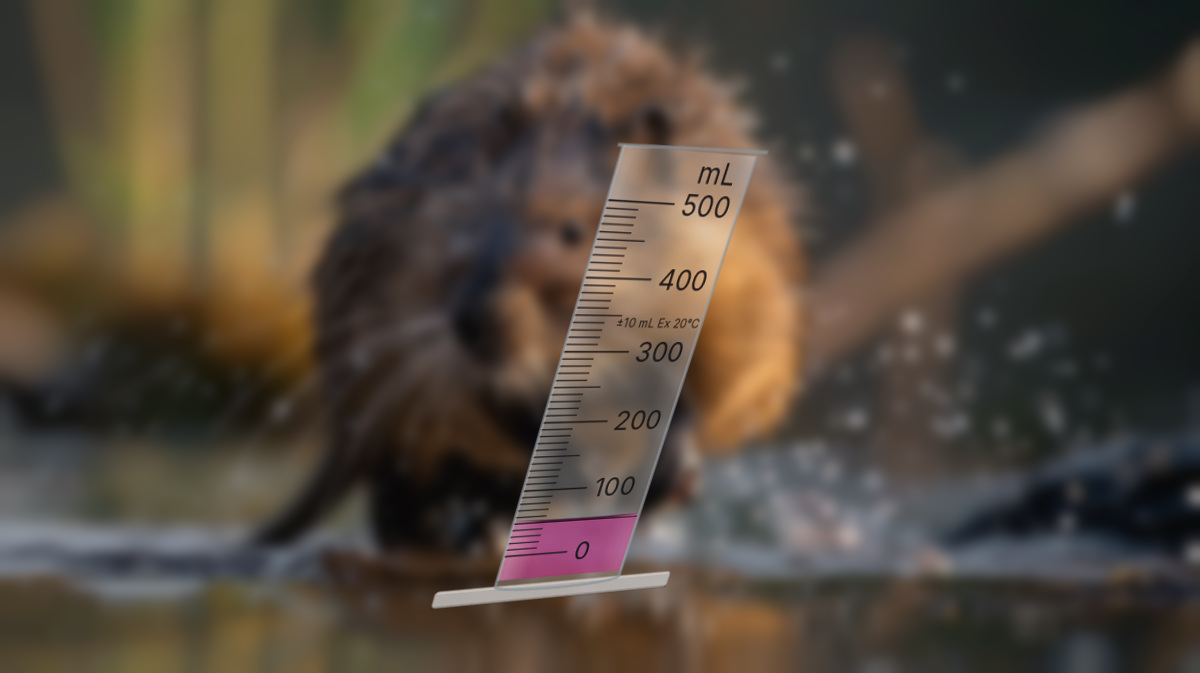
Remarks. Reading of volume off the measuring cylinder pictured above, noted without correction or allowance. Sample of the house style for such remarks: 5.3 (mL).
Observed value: 50 (mL)
